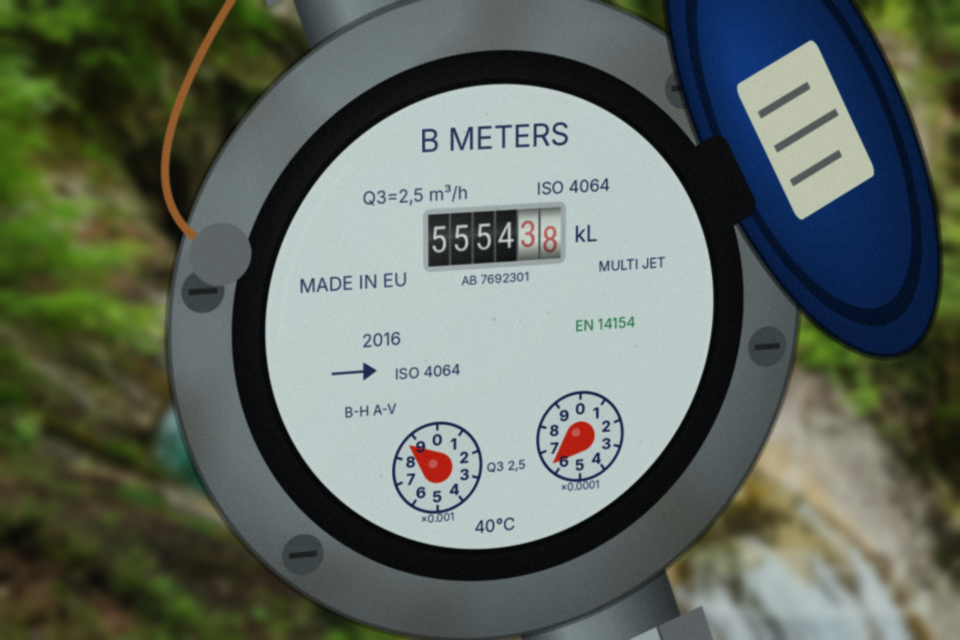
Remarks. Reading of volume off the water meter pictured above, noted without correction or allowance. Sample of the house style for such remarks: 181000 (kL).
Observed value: 5554.3786 (kL)
